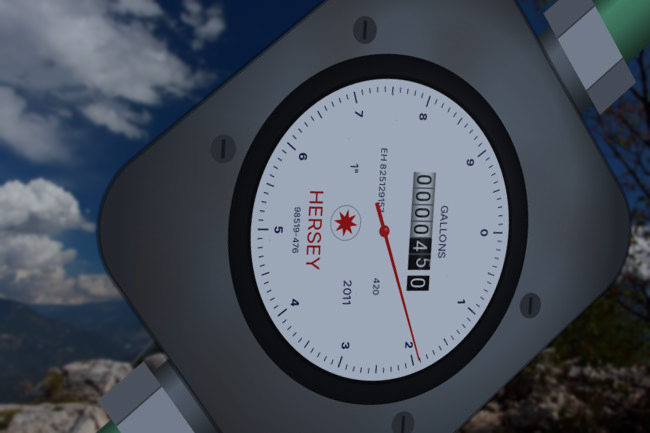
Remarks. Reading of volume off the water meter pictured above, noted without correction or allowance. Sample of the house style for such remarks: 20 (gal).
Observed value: 451.9 (gal)
